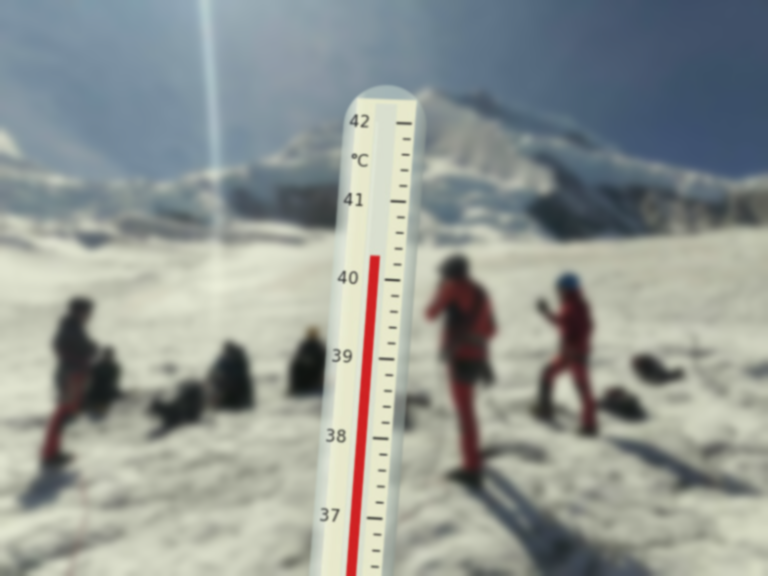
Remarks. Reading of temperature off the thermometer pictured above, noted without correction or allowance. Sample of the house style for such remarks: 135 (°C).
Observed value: 40.3 (°C)
